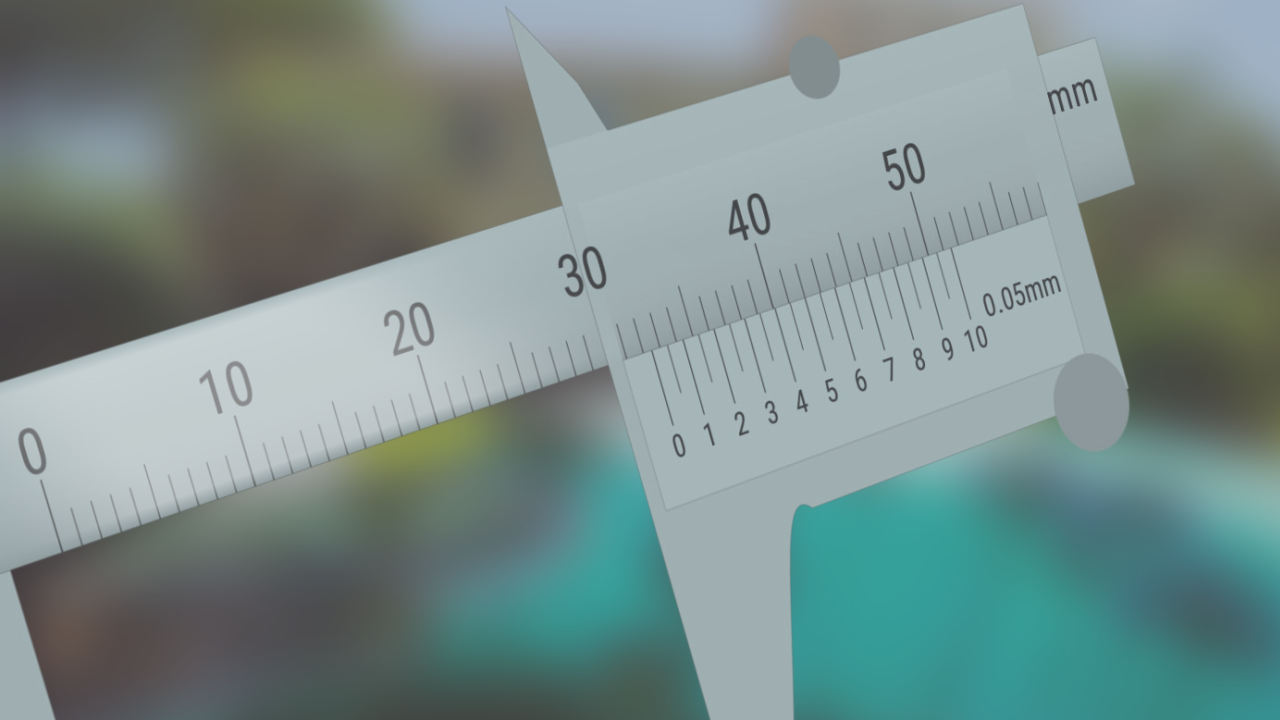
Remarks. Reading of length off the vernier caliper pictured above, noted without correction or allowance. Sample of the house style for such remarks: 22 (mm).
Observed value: 32.5 (mm)
